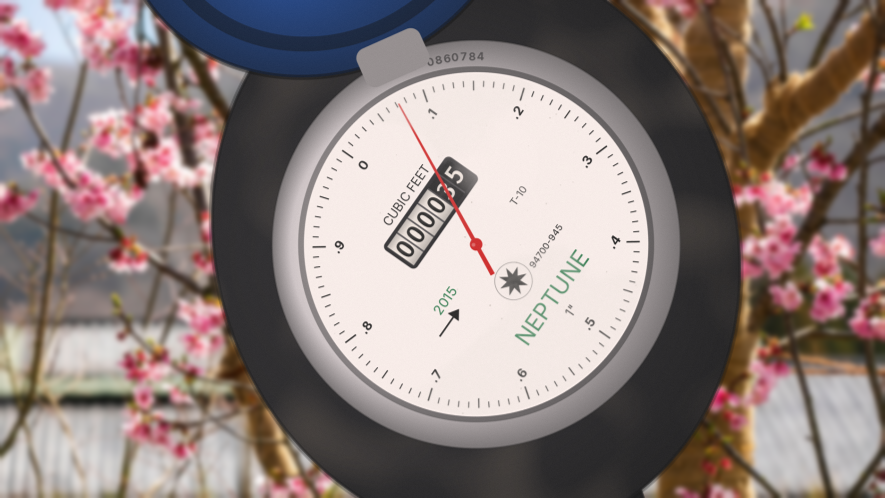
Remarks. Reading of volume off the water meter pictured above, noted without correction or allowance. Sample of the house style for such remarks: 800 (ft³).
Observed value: 35.07 (ft³)
